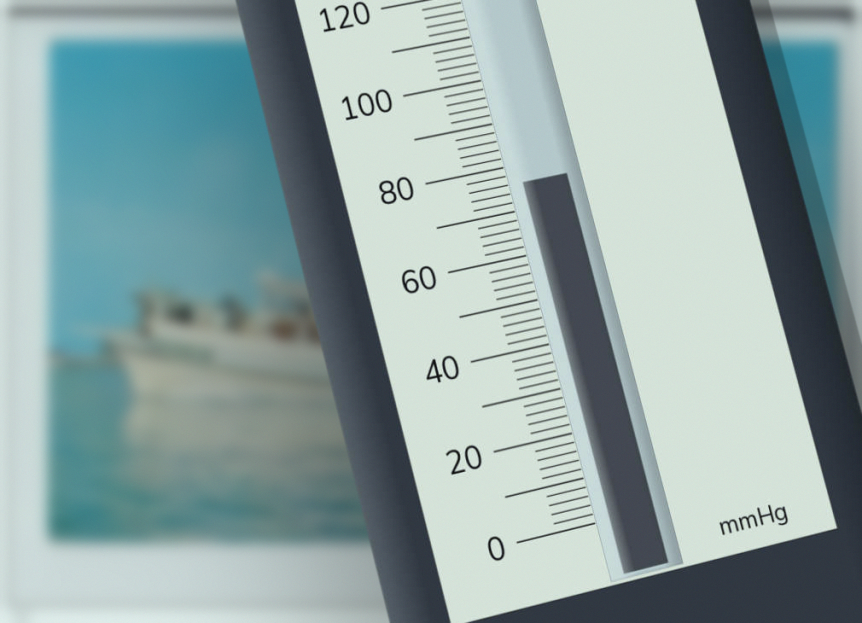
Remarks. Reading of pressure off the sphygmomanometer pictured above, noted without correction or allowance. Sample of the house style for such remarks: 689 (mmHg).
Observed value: 76 (mmHg)
